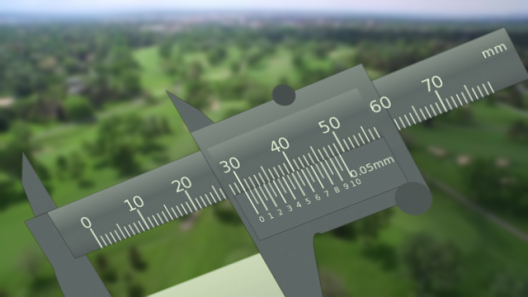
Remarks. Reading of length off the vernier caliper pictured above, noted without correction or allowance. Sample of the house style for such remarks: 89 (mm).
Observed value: 30.0 (mm)
